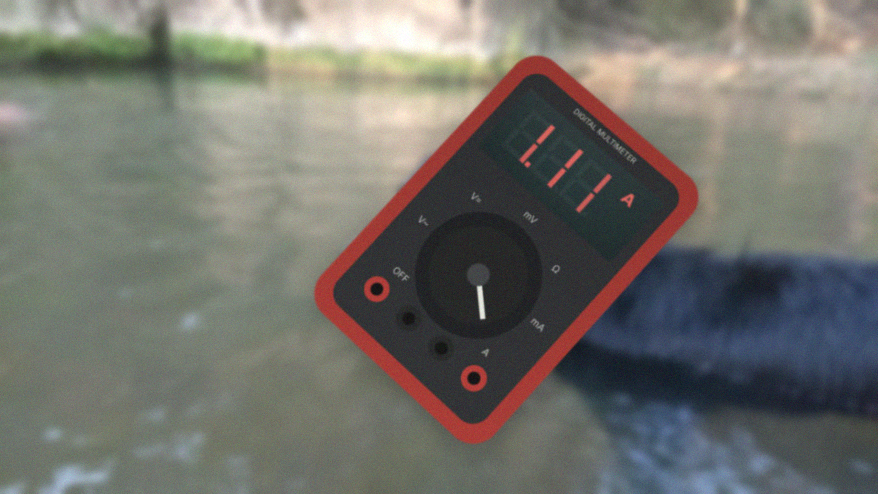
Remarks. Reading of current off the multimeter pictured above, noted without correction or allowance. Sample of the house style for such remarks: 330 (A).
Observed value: 1.11 (A)
